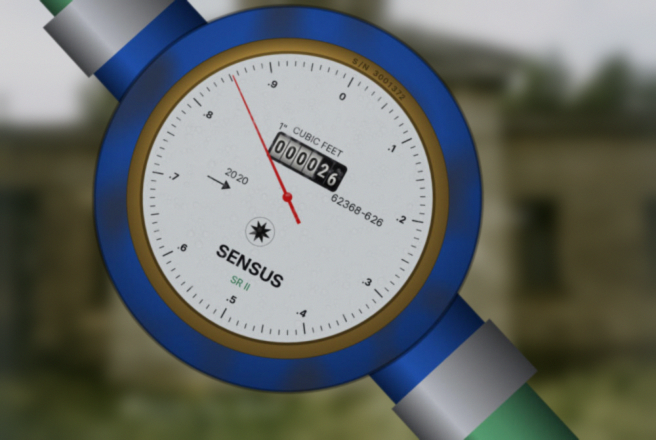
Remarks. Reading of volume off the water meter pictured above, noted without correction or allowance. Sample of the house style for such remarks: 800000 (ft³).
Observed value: 25.85 (ft³)
